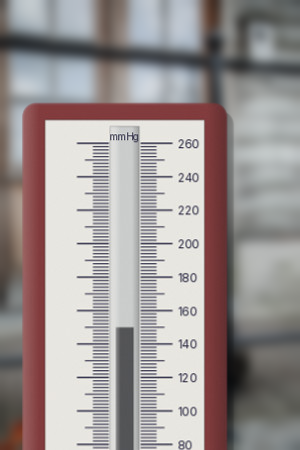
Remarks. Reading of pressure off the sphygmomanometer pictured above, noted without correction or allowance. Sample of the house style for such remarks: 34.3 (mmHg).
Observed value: 150 (mmHg)
